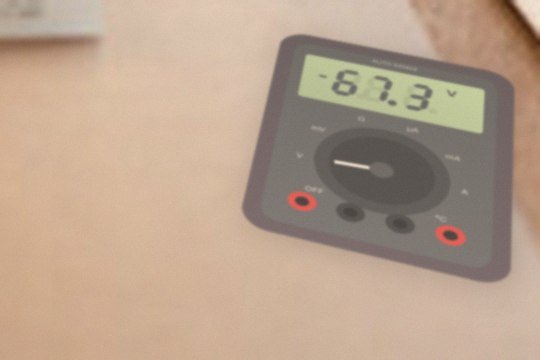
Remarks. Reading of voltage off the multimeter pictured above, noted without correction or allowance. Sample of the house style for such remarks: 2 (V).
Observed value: -67.3 (V)
